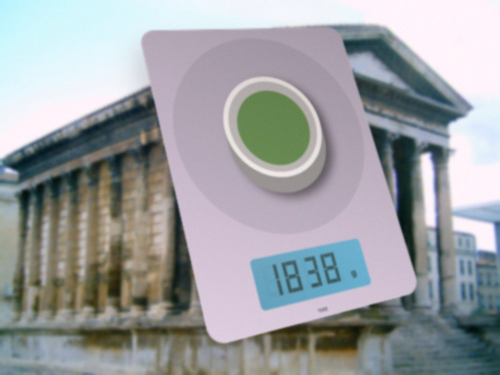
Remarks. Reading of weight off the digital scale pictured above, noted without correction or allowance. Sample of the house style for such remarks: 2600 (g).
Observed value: 1838 (g)
